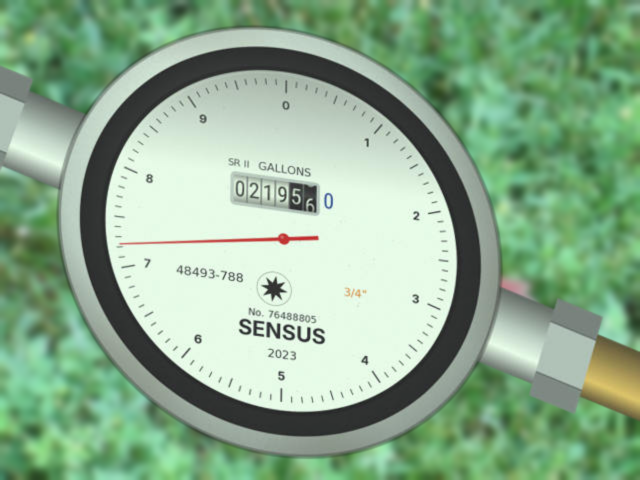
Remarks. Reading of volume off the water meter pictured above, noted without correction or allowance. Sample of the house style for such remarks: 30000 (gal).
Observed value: 219557.2 (gal)
